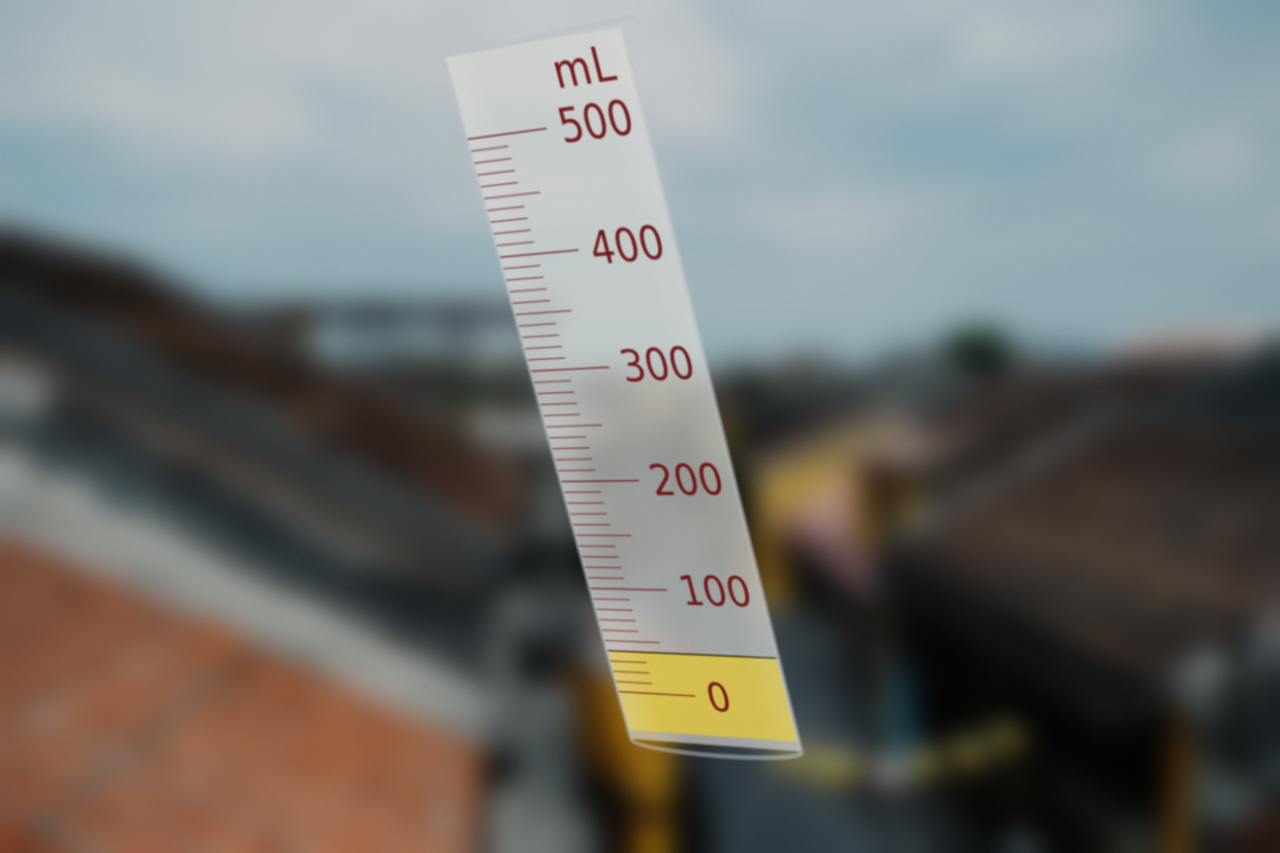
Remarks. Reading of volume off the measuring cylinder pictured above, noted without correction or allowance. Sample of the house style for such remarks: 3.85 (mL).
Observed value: 40 (mL)
